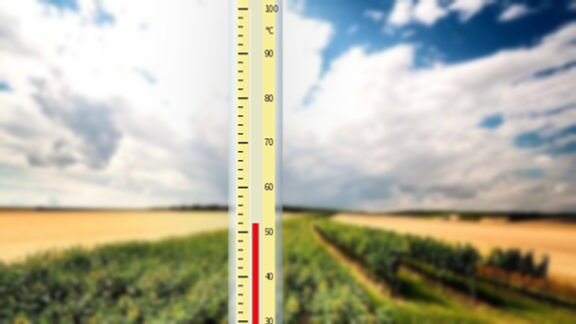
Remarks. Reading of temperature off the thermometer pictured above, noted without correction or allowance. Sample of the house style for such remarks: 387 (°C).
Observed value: 52 (°C)
